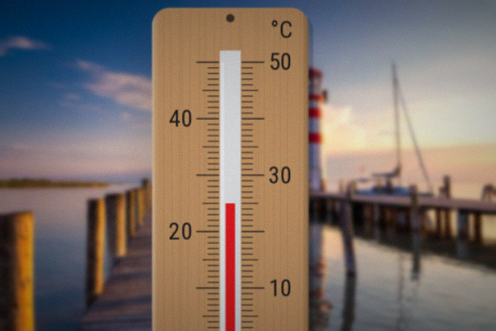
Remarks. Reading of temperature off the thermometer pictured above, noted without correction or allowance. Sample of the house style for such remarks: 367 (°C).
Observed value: 25 (°C)
